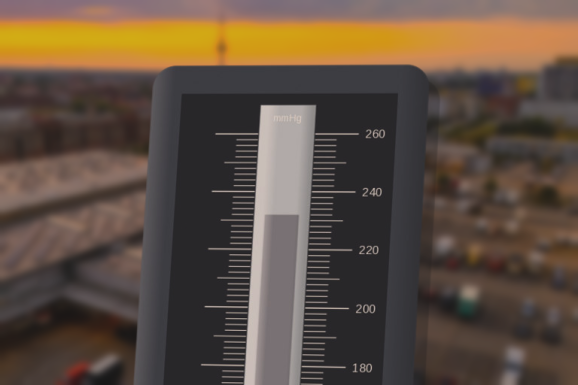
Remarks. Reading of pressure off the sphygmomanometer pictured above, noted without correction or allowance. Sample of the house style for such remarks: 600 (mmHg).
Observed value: 232 (mmHg)
